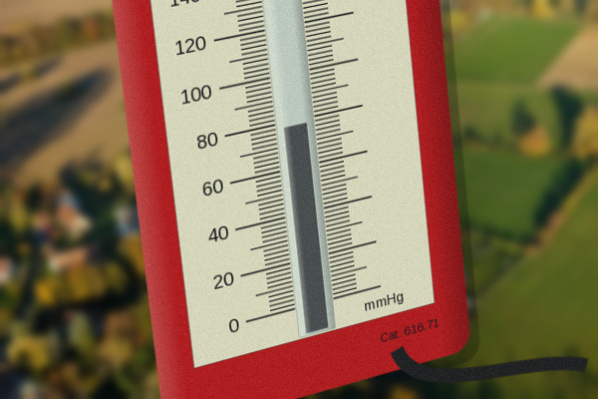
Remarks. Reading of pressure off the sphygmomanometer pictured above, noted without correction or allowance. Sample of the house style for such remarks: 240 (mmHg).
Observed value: 78 (mmHg)
